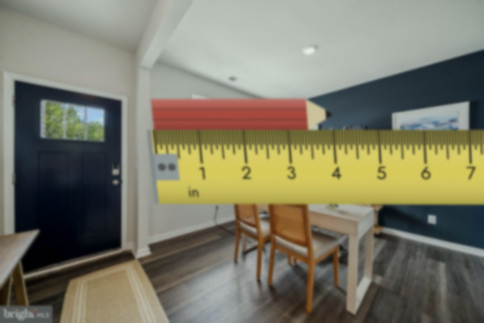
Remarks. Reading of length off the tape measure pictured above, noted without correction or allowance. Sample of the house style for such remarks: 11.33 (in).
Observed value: 4 (in)
